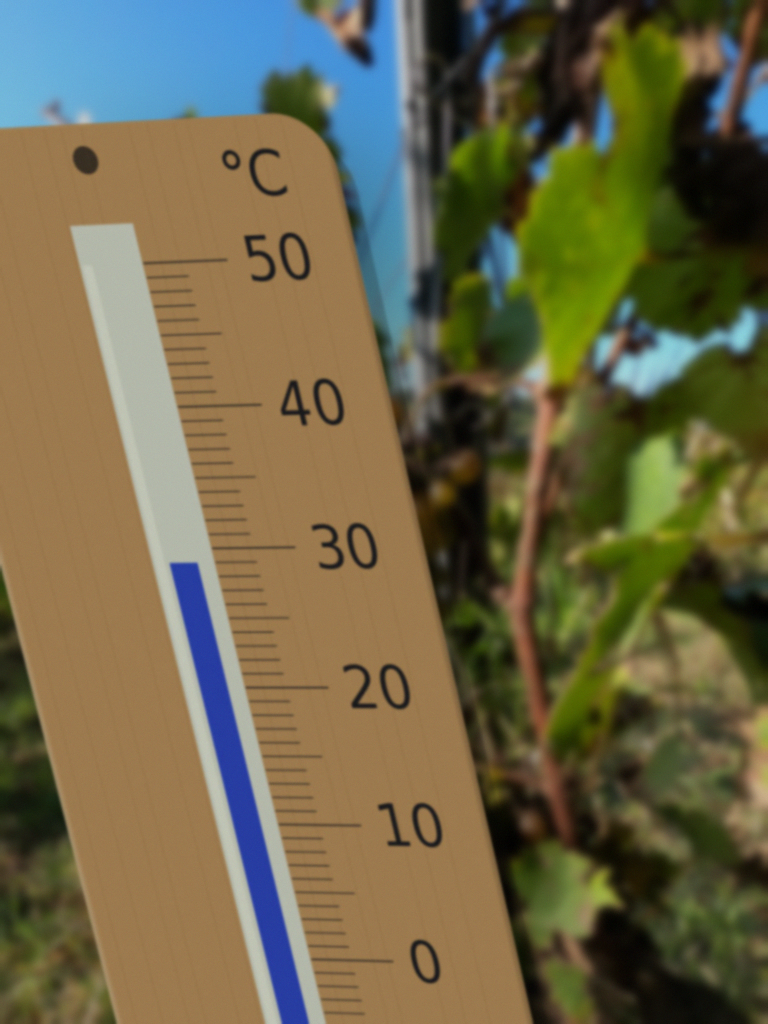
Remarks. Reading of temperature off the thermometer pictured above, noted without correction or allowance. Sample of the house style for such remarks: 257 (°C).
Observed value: 29 (°C)
